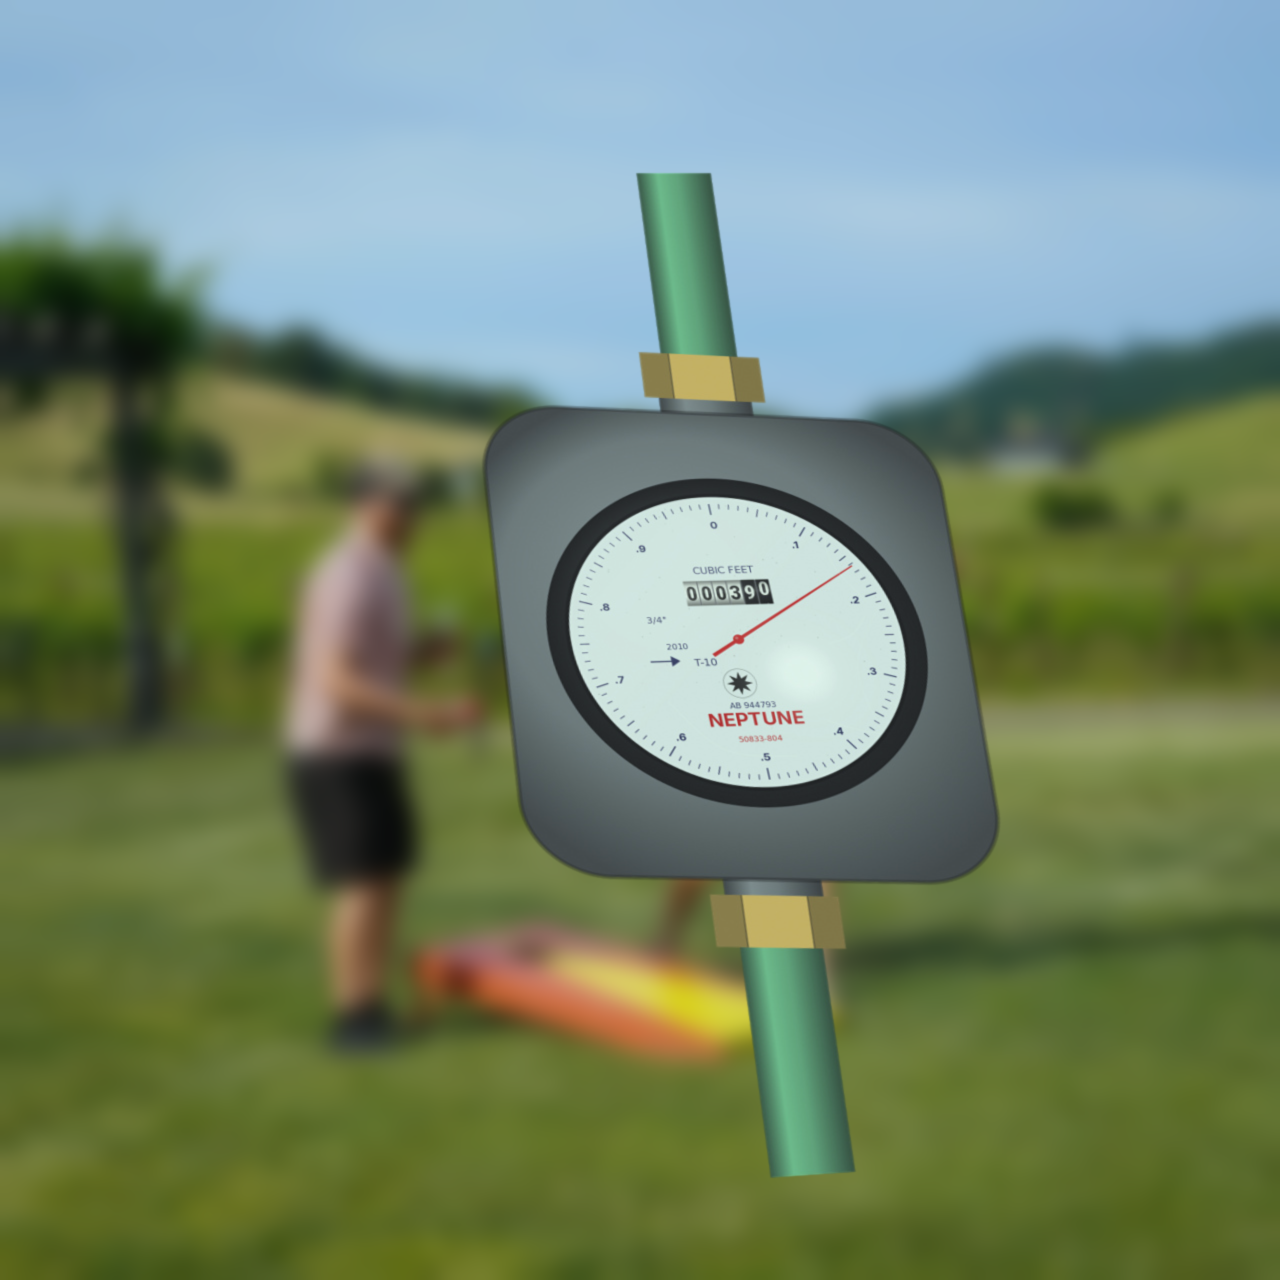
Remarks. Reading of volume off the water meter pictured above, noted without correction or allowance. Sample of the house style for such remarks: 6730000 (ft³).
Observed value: 390.16 (ft³)
